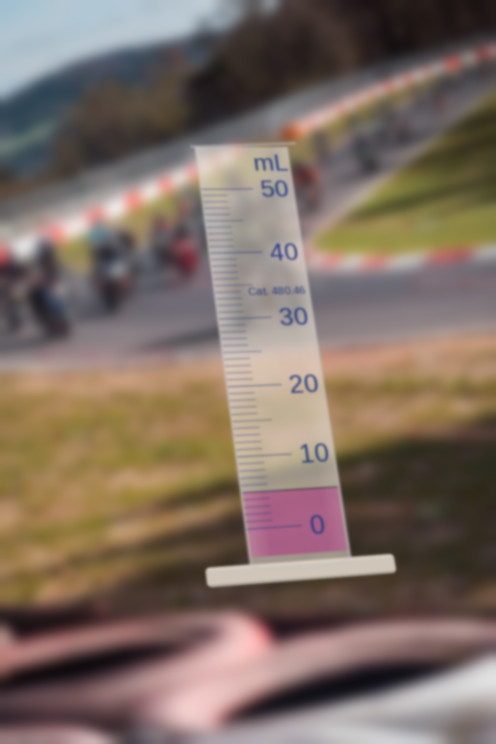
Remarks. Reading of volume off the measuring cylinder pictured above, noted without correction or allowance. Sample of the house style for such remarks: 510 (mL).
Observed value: 5 (mL)
